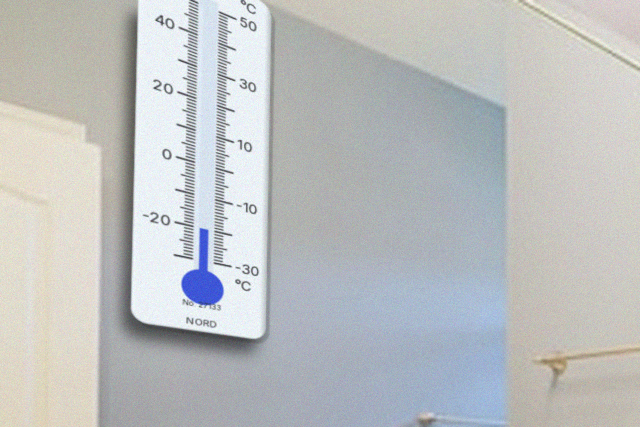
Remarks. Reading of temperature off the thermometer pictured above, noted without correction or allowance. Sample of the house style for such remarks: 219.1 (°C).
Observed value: -20 (°C)
